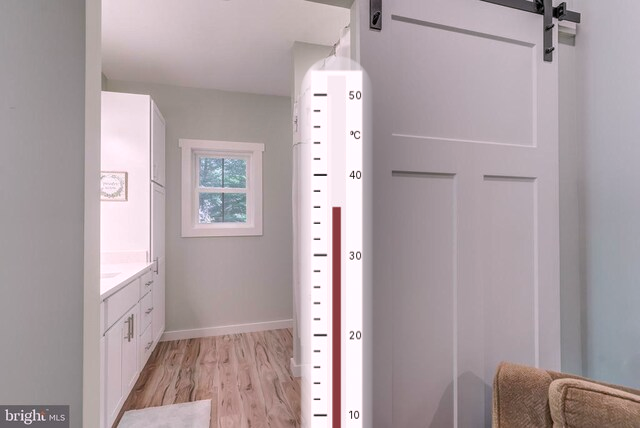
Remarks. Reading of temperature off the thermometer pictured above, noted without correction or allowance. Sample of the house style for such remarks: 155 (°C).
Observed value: 36 (°C)
